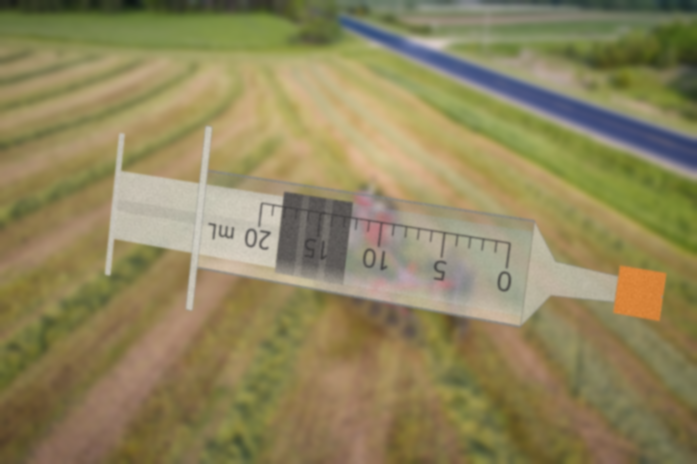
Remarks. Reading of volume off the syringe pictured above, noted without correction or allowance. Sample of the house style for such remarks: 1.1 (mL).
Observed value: 12.5 (mL)
